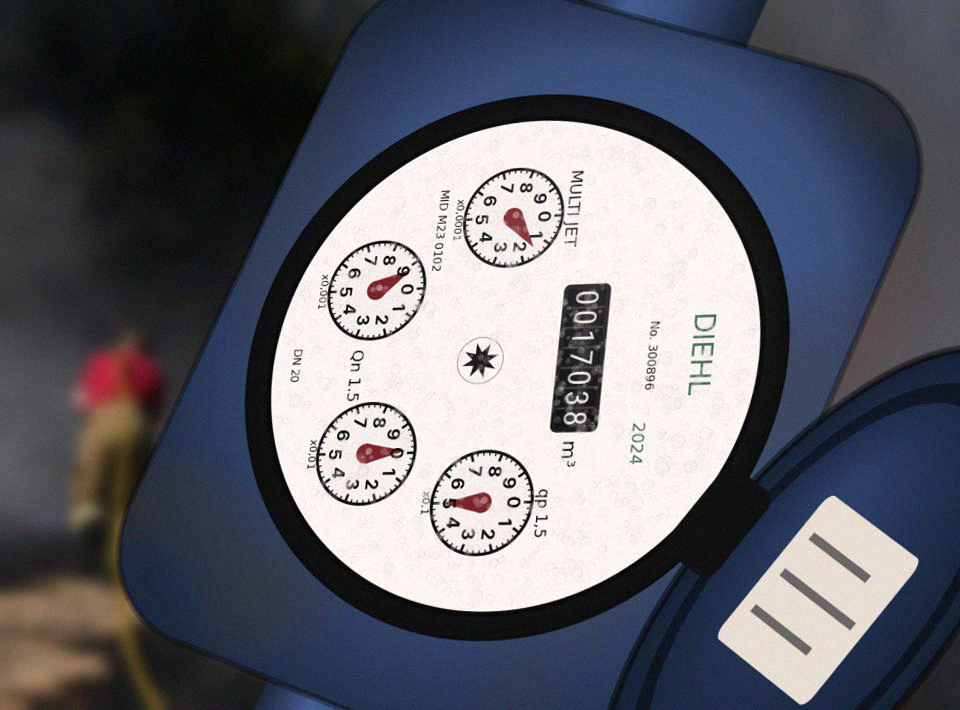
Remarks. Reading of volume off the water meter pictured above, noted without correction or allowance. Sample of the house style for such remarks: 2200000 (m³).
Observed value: 17038.4991 (m³)
